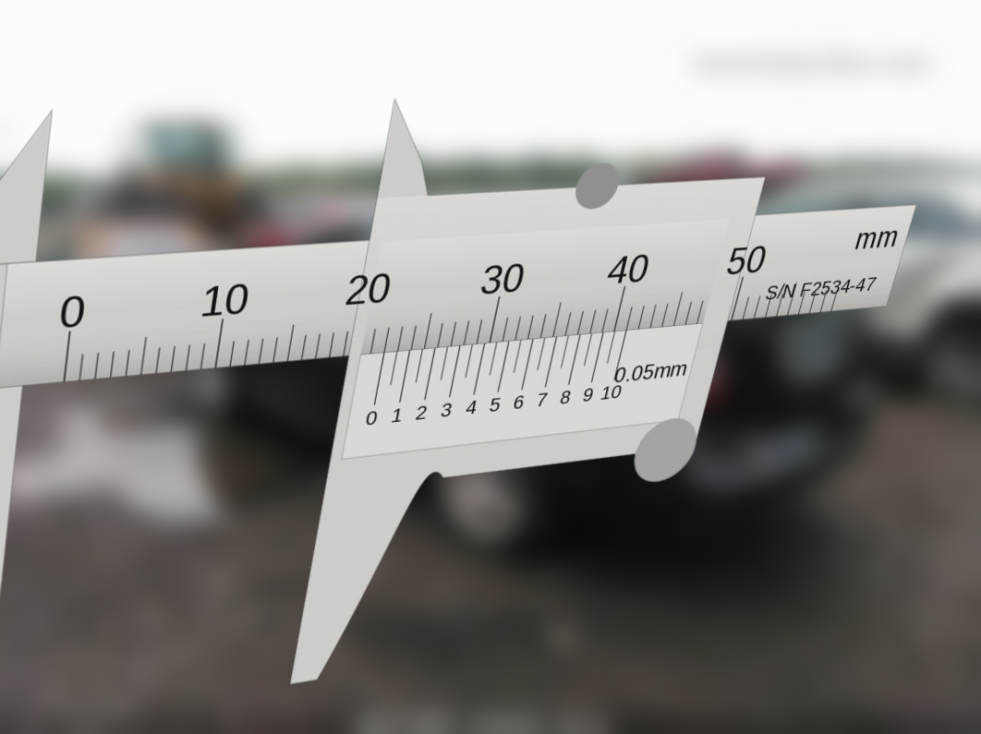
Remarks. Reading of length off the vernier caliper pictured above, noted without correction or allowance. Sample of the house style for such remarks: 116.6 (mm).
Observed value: 22.0 (mm)
